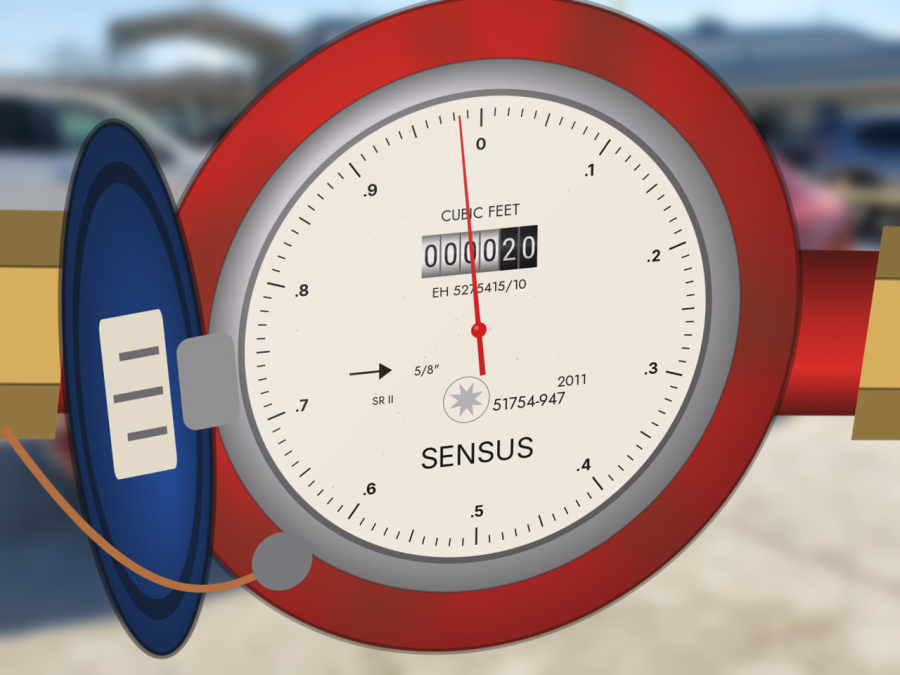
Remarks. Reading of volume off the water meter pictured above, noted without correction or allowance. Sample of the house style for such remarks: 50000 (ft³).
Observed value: 19.98 (ft³)
